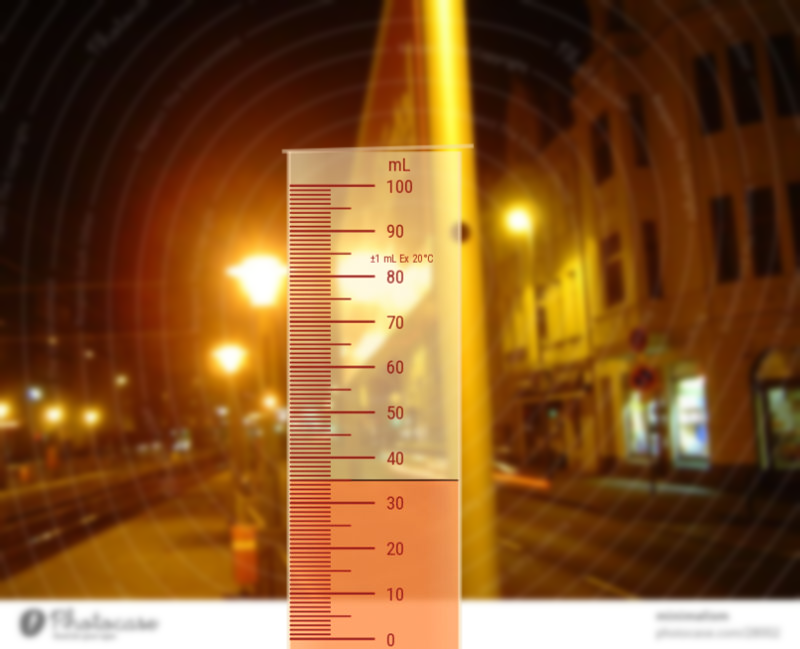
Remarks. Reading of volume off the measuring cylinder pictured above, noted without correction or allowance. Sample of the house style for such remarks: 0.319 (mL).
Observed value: 35 (mL)
